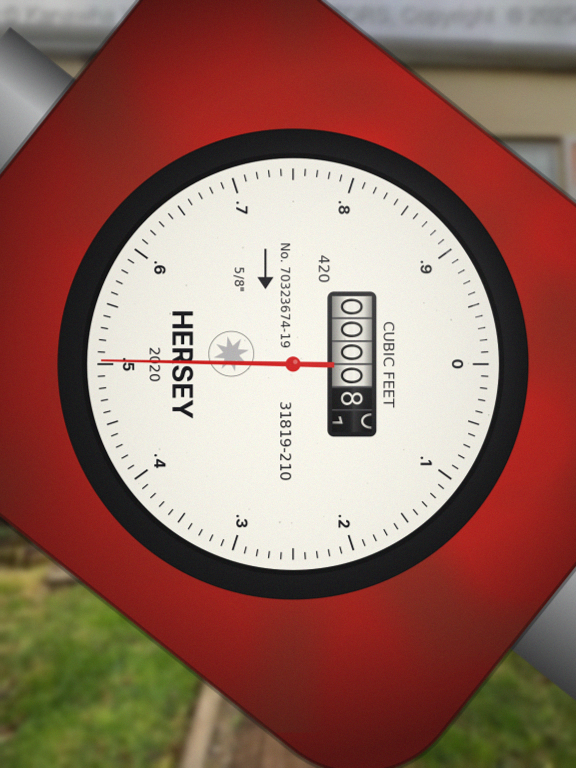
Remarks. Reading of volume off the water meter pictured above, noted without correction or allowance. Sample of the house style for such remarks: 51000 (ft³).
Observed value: 80.50 (ft³)
